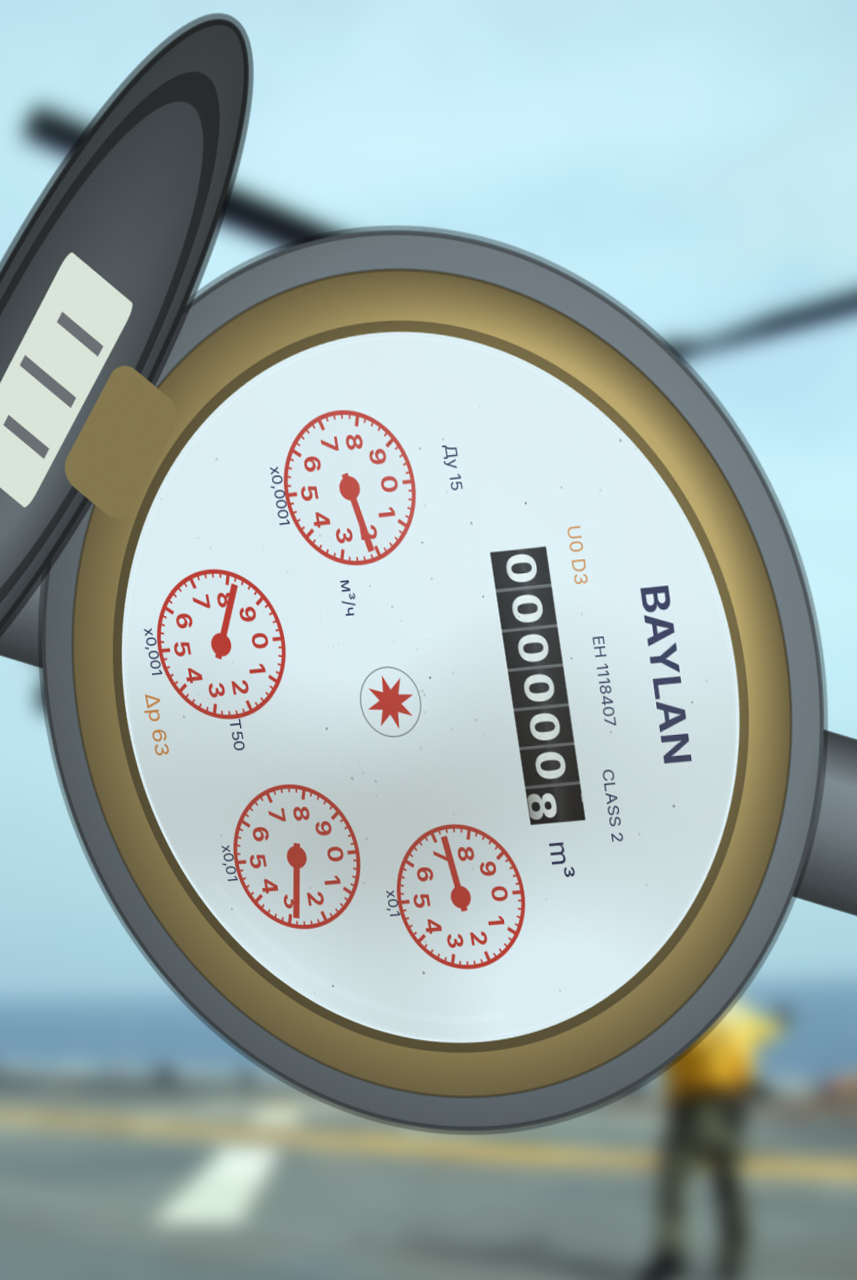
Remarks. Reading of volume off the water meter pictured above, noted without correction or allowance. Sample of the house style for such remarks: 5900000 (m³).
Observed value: 7.7282 (m³)
